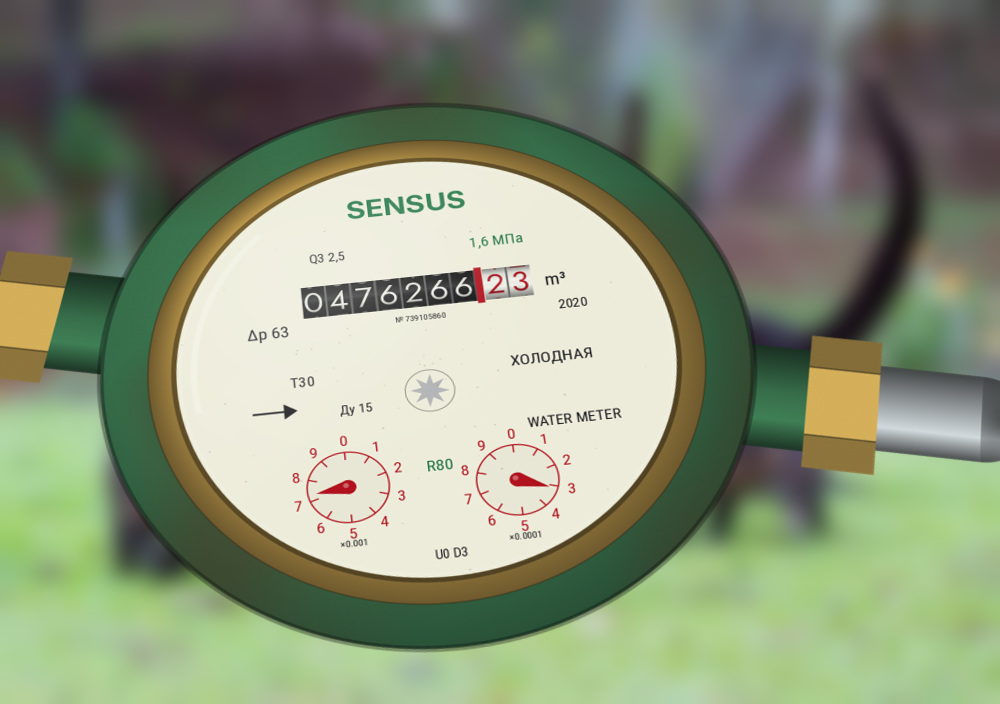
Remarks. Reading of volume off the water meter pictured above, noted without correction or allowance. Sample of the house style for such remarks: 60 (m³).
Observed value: 476266.2373 (m³)
